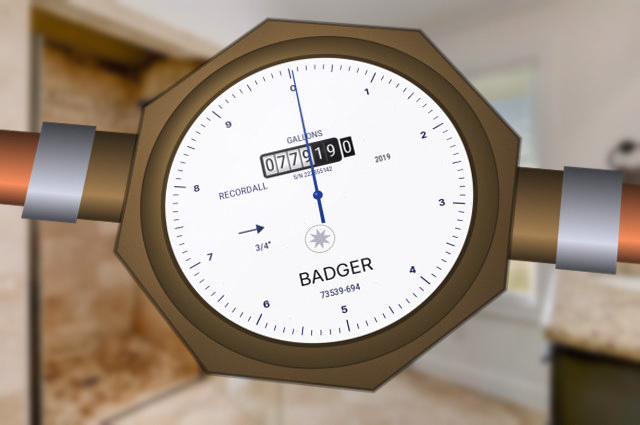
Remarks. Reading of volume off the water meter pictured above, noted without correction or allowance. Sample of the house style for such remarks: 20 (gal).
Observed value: 779190.0 (gal)
